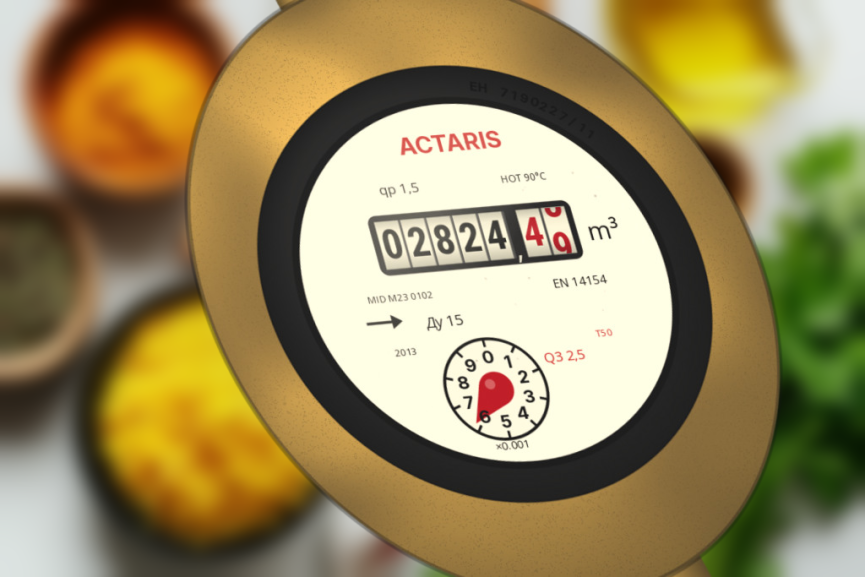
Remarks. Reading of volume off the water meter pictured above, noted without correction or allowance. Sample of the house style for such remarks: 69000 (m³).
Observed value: 2824.486 (m³)
